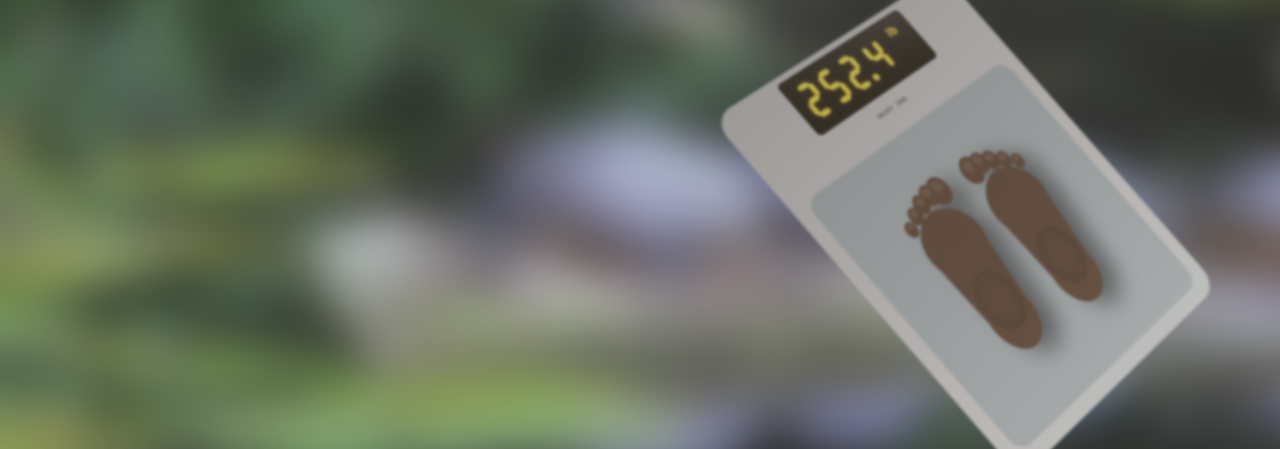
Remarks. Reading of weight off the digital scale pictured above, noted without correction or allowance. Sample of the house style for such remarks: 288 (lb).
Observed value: 252.4 (lb)
